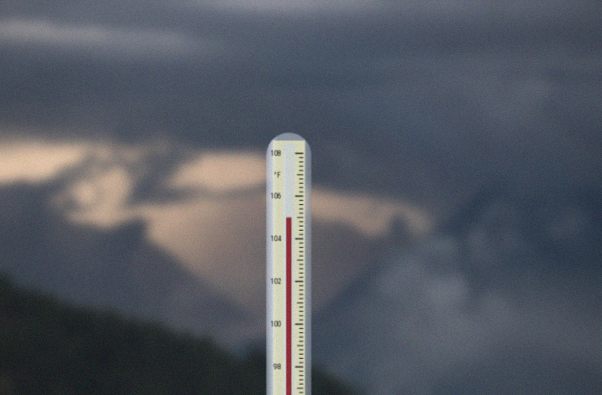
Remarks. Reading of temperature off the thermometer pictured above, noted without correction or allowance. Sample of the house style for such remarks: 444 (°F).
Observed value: 105 (°F)
